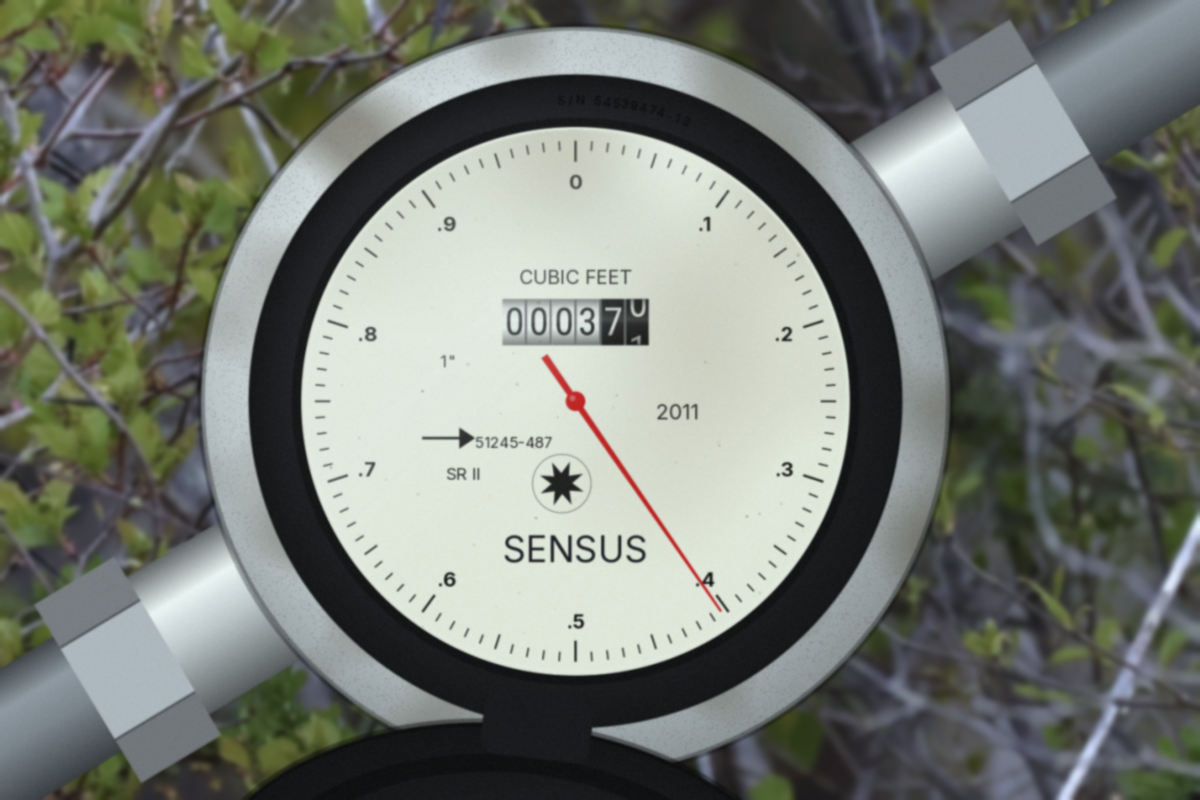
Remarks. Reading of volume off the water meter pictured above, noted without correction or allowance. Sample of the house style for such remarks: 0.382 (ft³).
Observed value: 370.40 (ft³)
